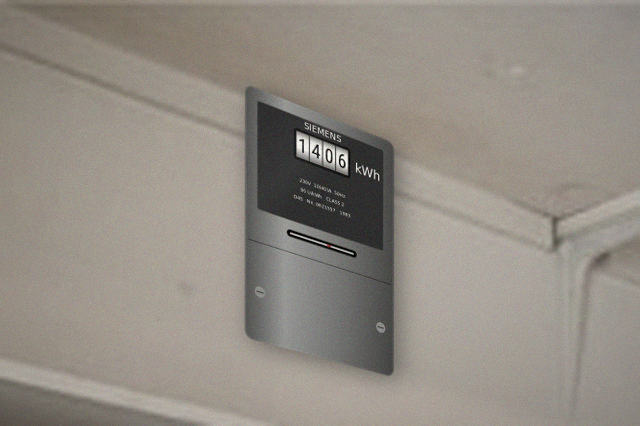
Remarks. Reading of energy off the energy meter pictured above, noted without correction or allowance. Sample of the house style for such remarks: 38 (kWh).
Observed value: 1406 (kWh)
